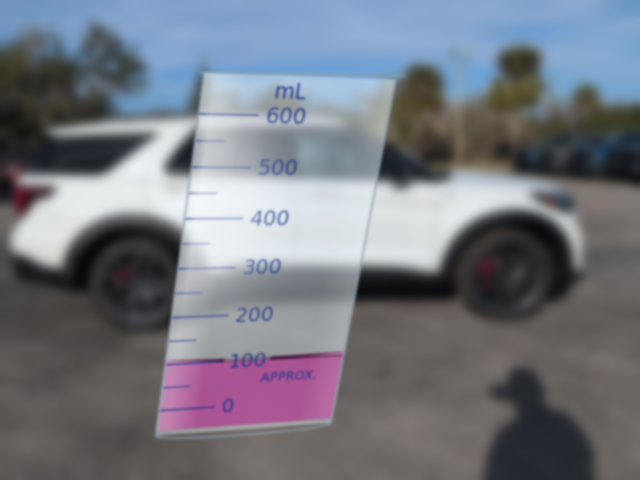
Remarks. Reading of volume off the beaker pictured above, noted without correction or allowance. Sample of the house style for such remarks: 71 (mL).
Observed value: 100 (mL)
